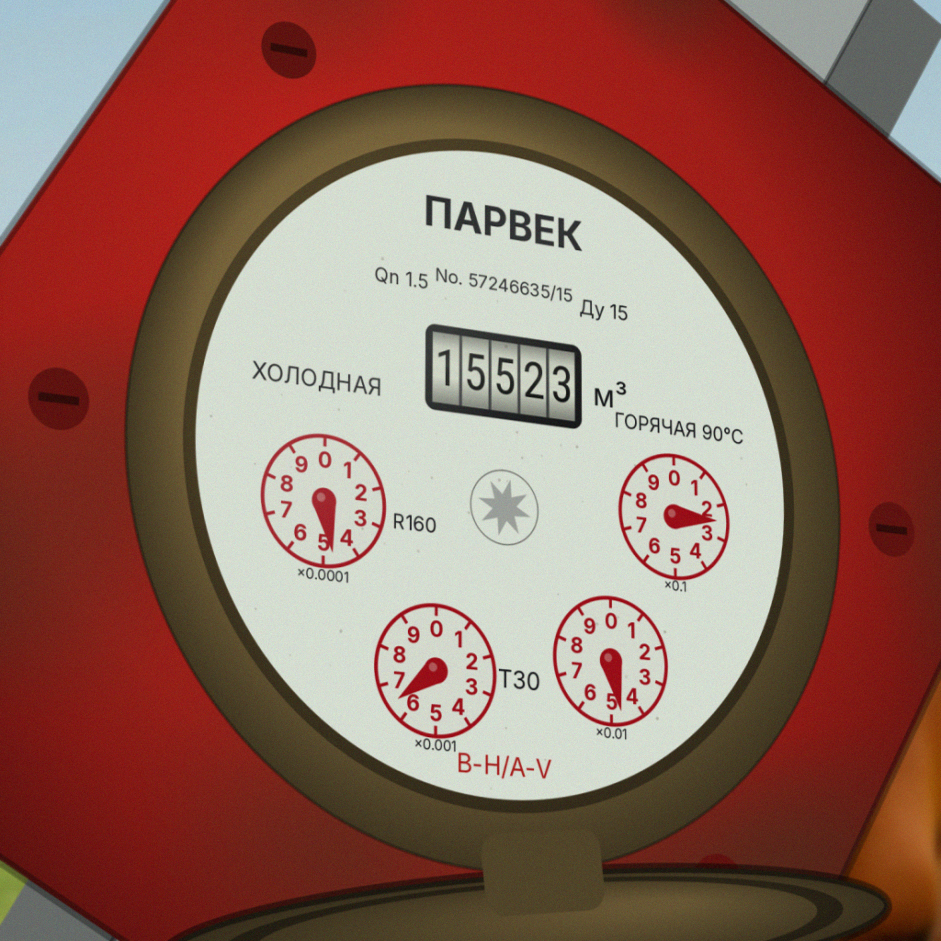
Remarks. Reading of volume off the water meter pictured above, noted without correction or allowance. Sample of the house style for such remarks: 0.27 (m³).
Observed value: 15523.2464 (m³)
